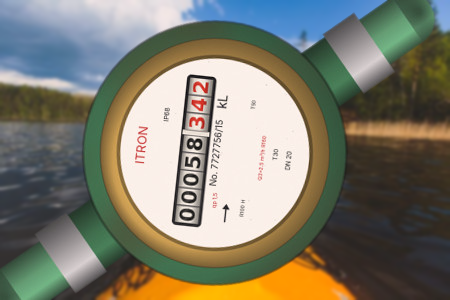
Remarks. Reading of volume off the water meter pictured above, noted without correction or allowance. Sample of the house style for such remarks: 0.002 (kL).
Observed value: 58.342 (kL)
